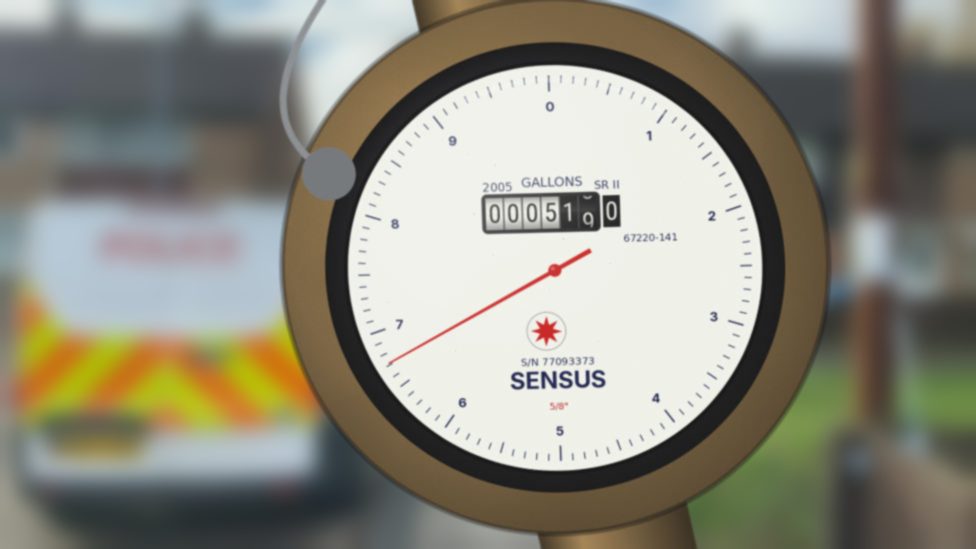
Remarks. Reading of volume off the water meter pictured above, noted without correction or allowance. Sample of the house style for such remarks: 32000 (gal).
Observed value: 5186.7 (gal)
